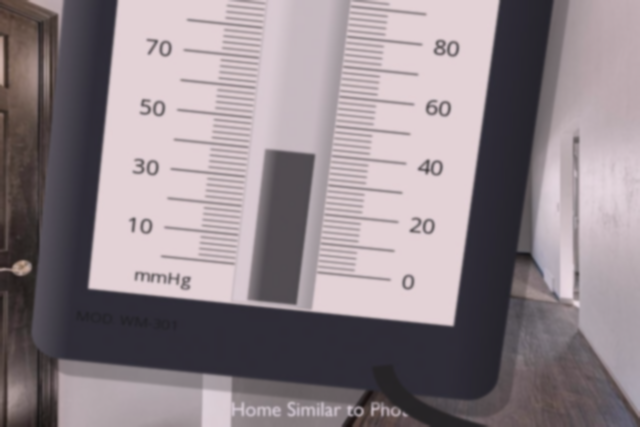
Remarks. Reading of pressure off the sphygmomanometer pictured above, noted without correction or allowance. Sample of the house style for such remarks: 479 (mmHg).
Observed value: 40 (mmHg)
